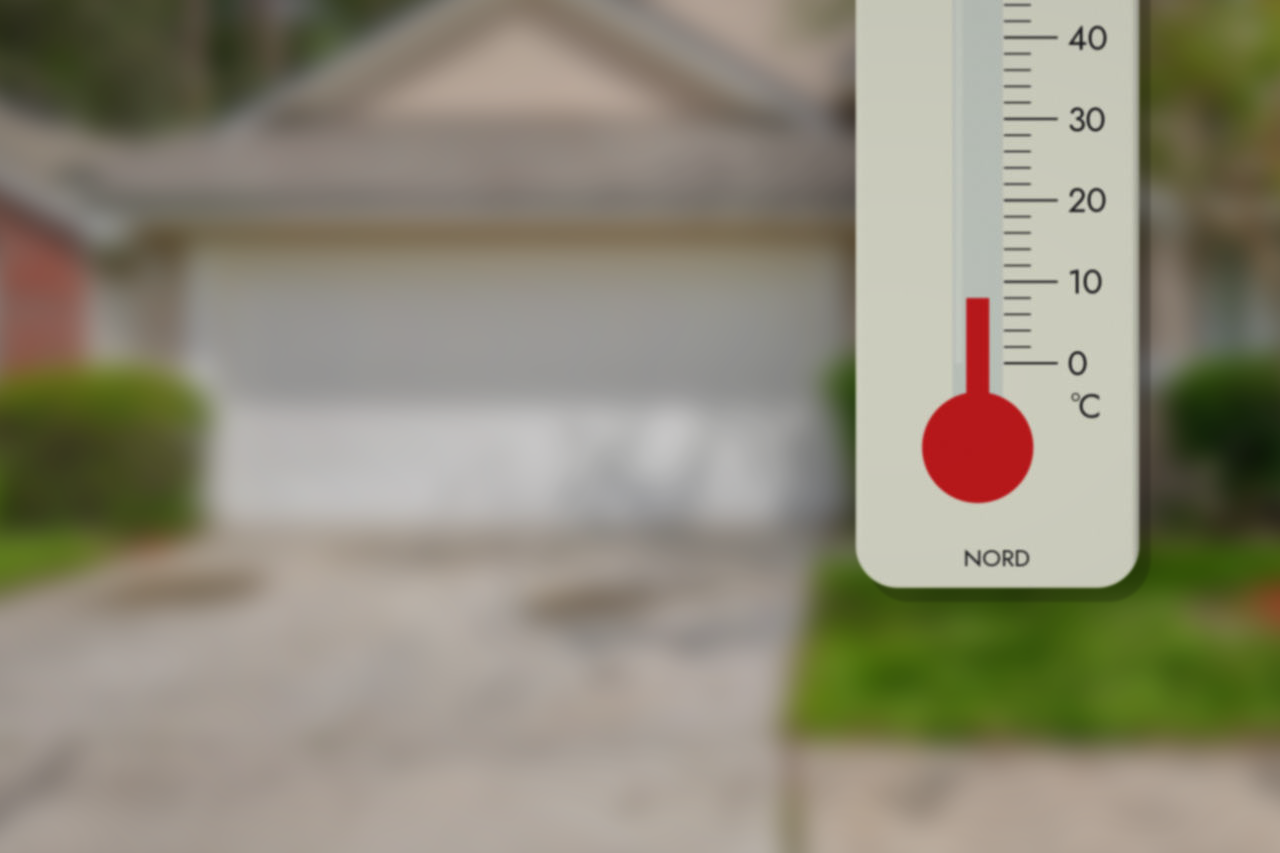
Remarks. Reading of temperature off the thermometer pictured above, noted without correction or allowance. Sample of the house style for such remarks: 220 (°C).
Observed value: 8 (°C)
